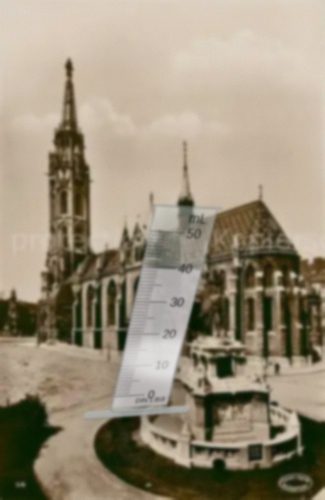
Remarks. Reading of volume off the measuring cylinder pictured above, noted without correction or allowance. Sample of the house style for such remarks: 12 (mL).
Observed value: 40 (mL)
